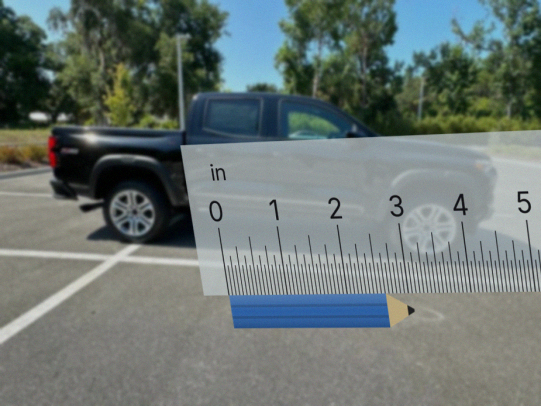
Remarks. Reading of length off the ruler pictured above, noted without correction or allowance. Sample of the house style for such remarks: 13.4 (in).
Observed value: 3.0625 (in)
